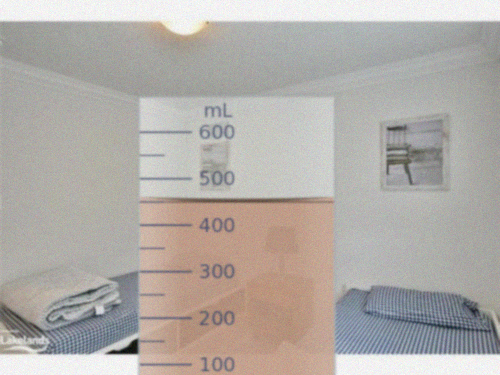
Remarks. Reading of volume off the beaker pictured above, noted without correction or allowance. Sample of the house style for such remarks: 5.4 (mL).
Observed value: 450 (mL)
